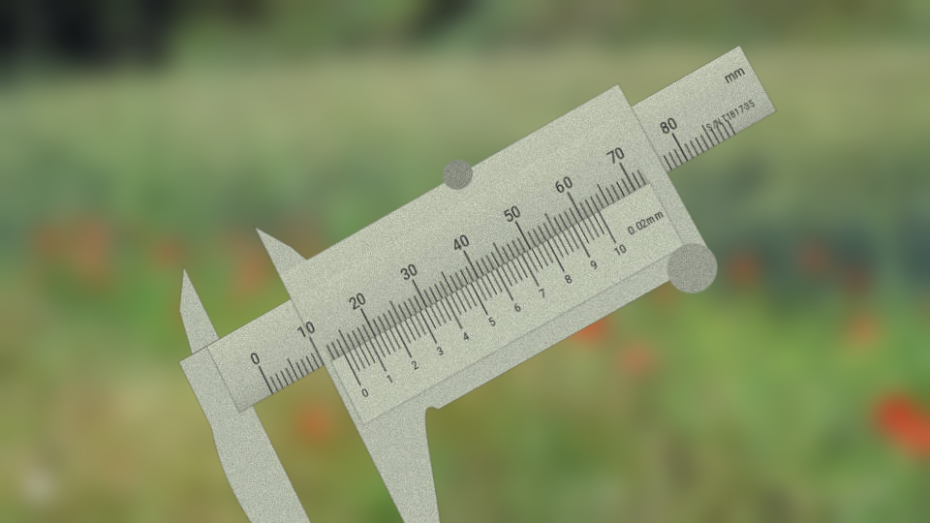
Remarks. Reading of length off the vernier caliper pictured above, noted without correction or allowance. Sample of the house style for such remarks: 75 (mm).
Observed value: 14.0 (mm)
